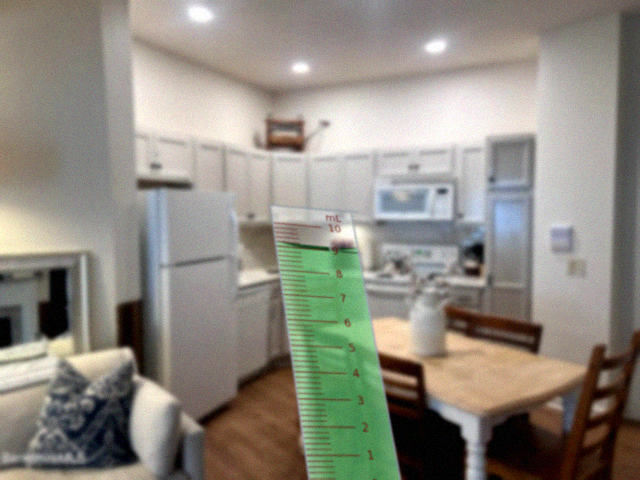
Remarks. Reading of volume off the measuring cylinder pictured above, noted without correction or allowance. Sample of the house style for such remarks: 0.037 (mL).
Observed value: 9 (mL)
